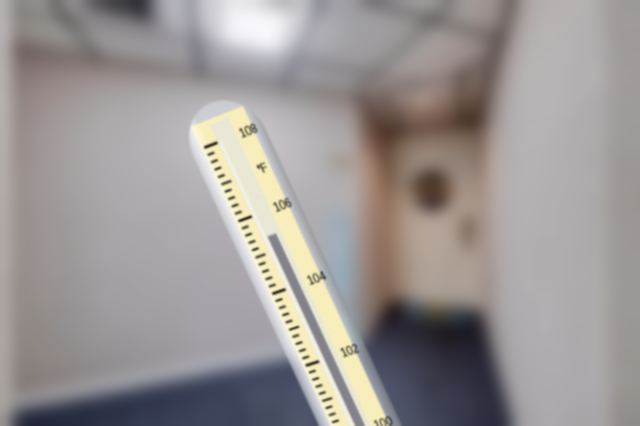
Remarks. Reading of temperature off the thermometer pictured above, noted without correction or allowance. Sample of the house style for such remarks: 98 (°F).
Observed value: 105.4 (°F)
